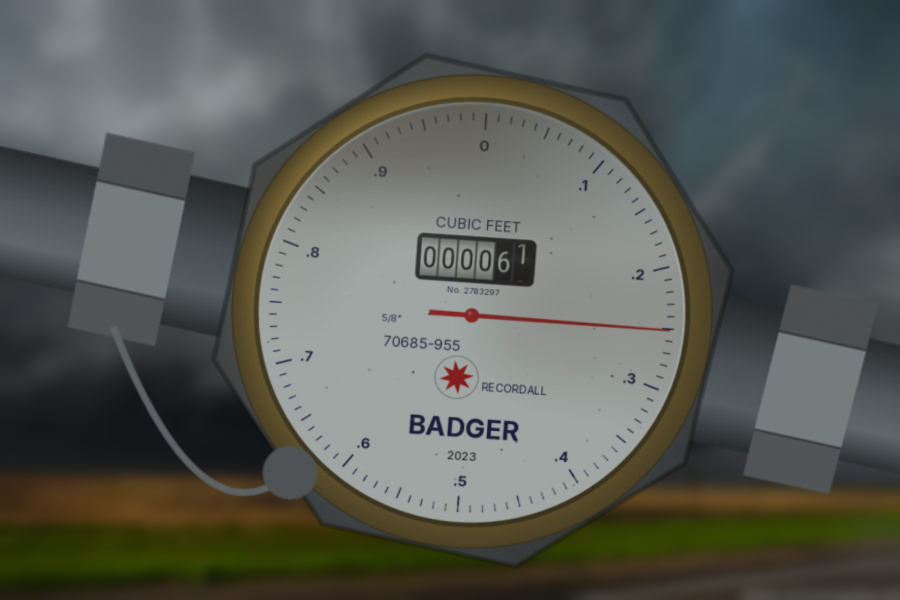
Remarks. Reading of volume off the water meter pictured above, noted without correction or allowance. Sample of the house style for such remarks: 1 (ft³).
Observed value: 61.25 (ft³)
